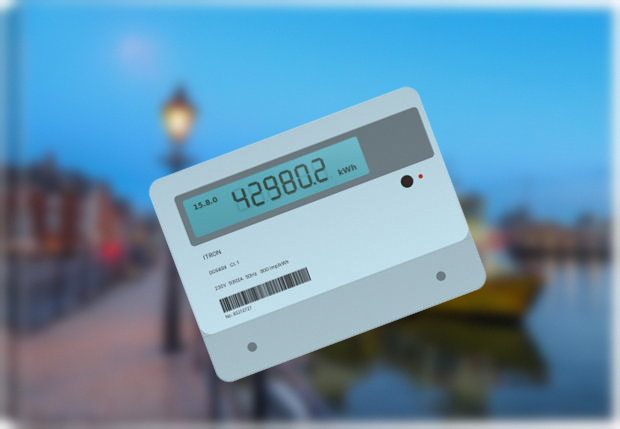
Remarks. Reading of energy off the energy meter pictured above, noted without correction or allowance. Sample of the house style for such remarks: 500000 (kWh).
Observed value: 42980.2 (kWh)
